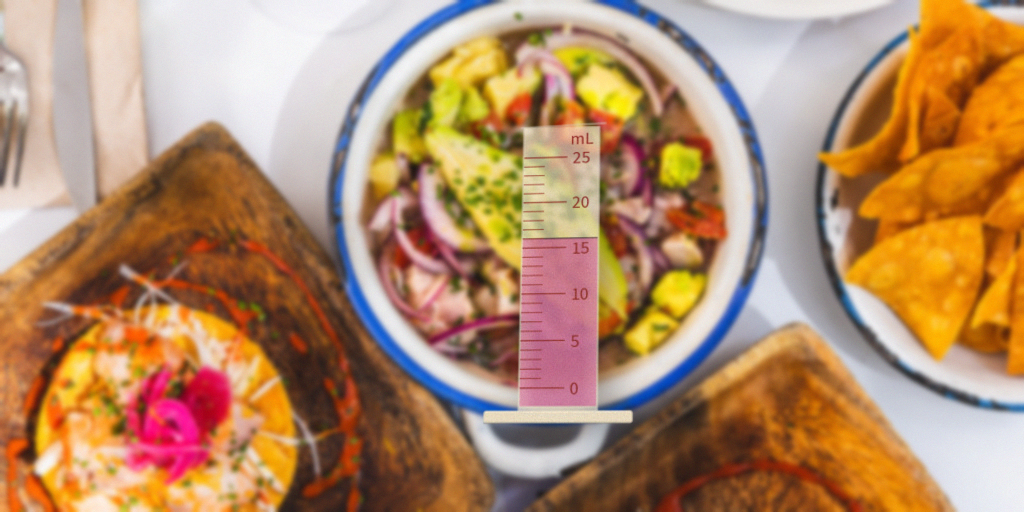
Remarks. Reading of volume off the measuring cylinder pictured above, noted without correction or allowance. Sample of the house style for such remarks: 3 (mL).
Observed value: 16 (mL)
